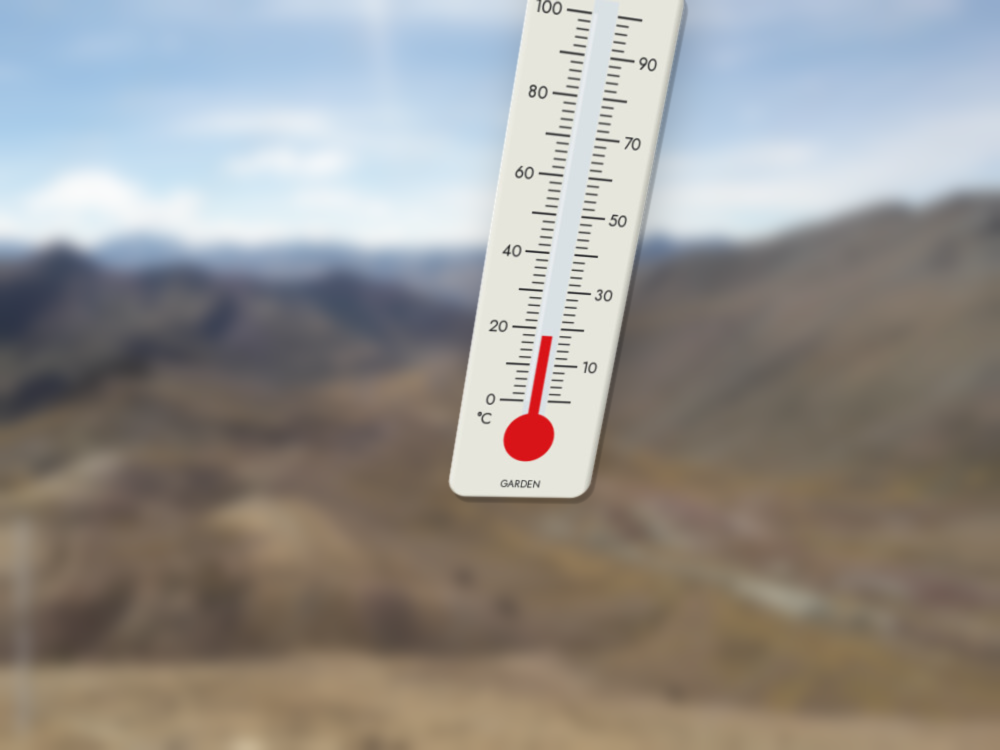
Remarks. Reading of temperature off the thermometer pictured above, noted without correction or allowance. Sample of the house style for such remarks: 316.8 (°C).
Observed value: 18 (°C)
